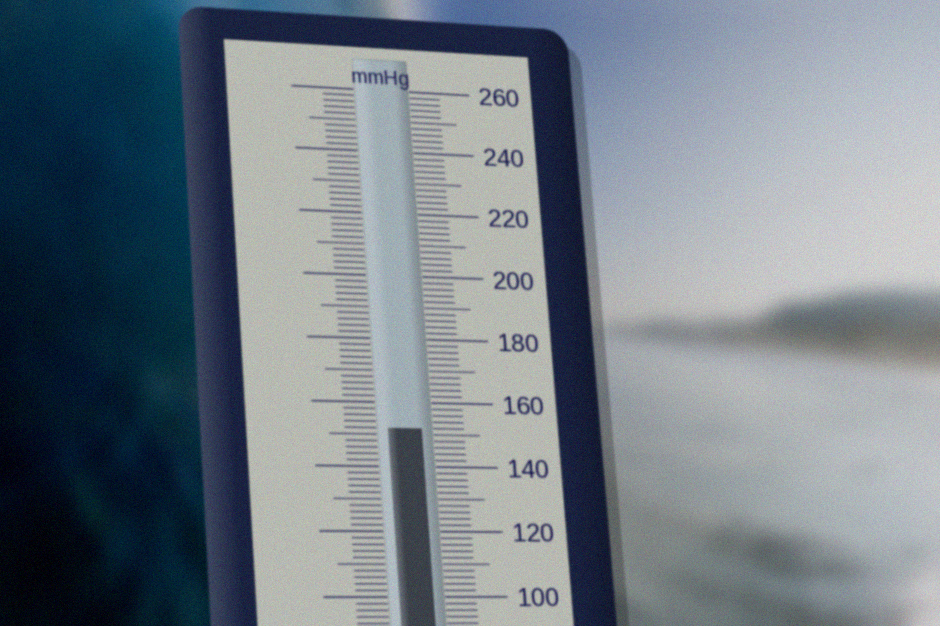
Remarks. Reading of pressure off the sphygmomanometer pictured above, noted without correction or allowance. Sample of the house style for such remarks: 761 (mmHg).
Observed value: 152 (mmHg)
